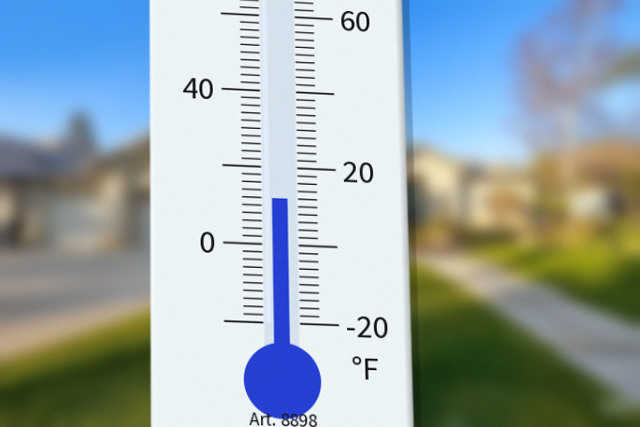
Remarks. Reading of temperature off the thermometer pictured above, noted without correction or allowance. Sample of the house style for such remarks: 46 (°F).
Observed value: 12 (°F)
